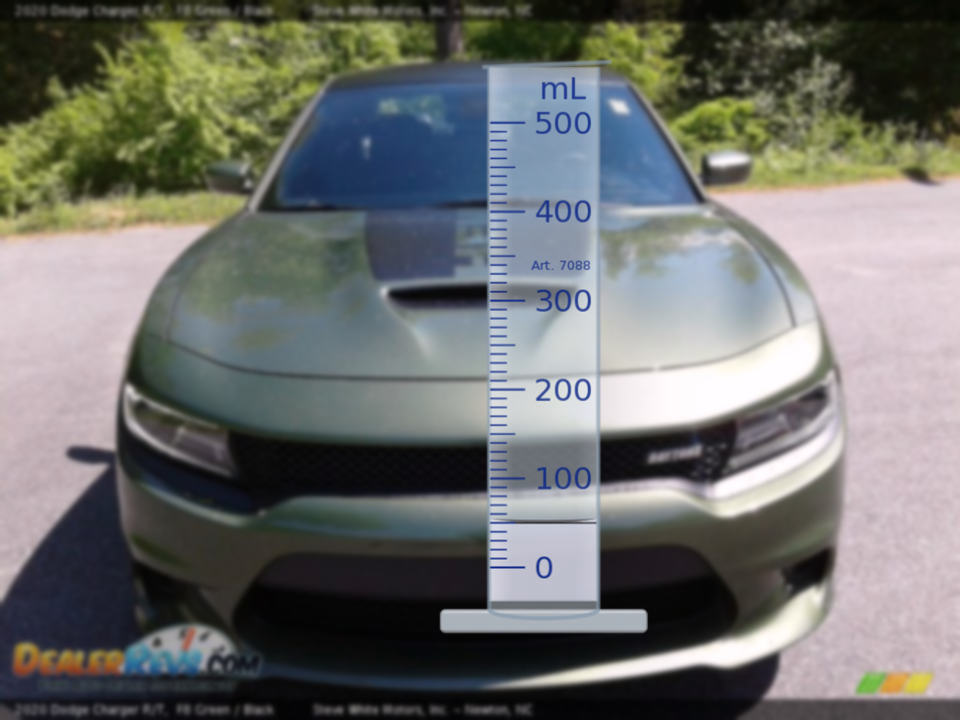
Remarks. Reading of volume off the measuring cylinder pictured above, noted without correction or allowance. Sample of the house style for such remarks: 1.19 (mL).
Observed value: 50 (mL)
